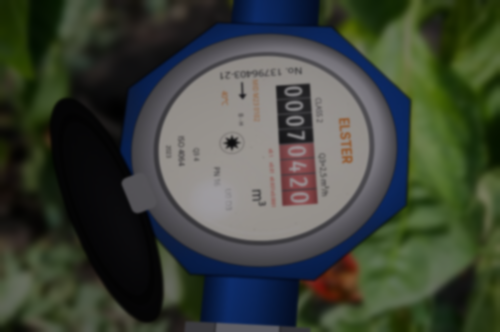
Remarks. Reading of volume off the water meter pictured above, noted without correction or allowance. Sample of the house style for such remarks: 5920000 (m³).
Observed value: 7.0420 (m³)
